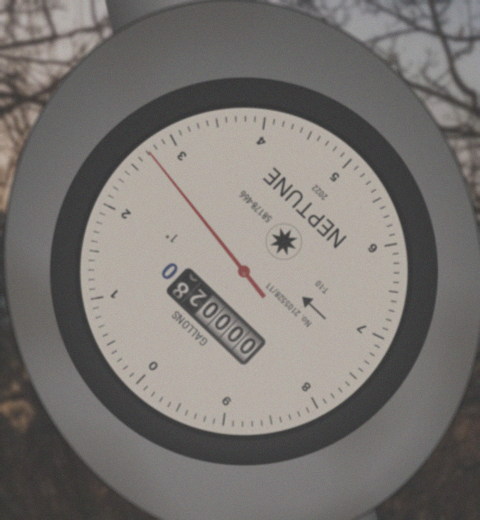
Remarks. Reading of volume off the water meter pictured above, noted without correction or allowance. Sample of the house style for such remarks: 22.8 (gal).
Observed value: 282.7 (gal)
